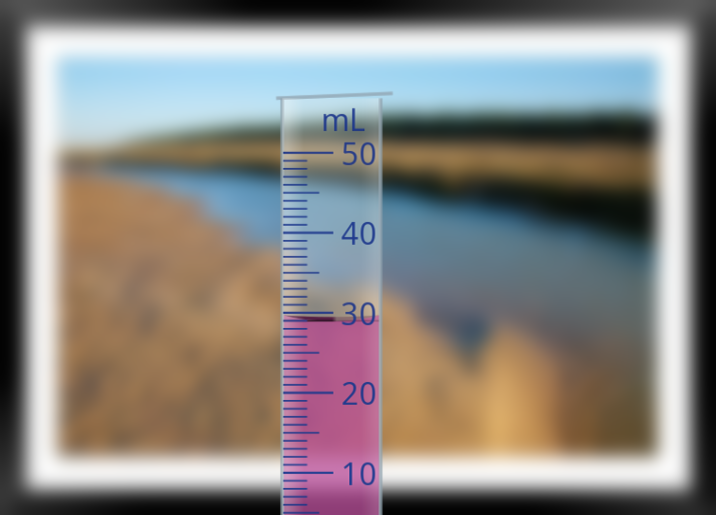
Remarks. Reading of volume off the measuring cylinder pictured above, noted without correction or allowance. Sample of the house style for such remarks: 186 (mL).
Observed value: 29 (mL)
